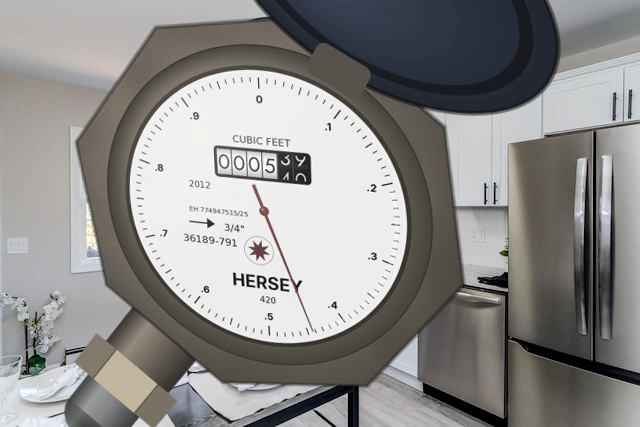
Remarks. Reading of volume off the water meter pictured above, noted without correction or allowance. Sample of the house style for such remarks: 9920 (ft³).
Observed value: 539.44 (ft³)
